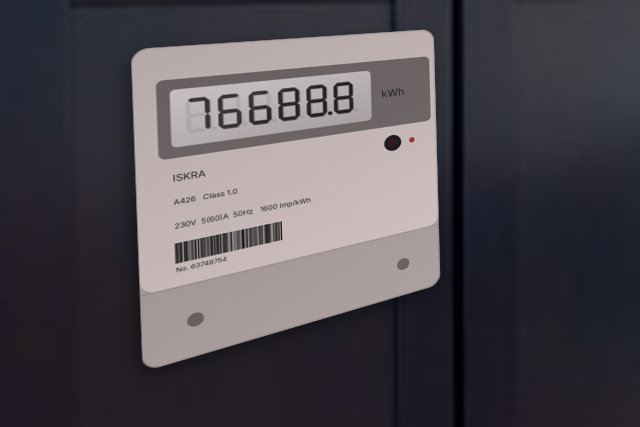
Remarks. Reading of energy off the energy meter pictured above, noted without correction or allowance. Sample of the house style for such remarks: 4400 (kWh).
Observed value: 76688.8 (kWh)
